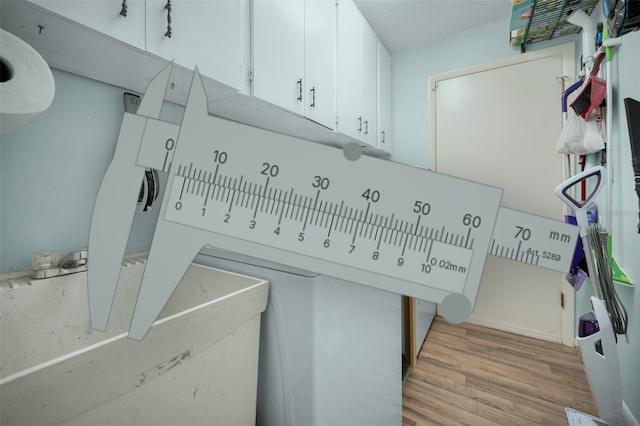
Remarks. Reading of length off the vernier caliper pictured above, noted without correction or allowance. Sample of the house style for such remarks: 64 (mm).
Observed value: 4.5 (mm)
